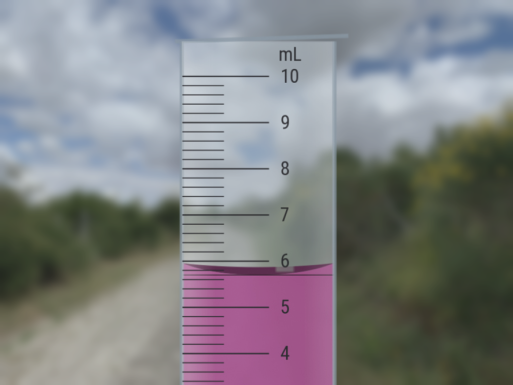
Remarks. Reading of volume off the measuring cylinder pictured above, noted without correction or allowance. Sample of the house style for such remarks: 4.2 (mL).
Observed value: 5.7 (mL)
